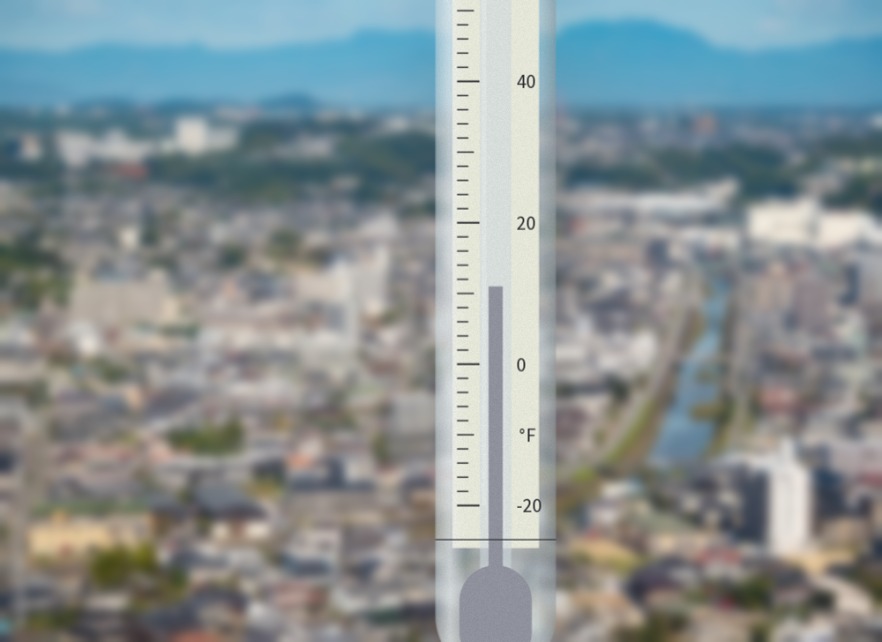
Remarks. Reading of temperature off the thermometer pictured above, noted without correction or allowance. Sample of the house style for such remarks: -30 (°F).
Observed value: 11 (°F)
